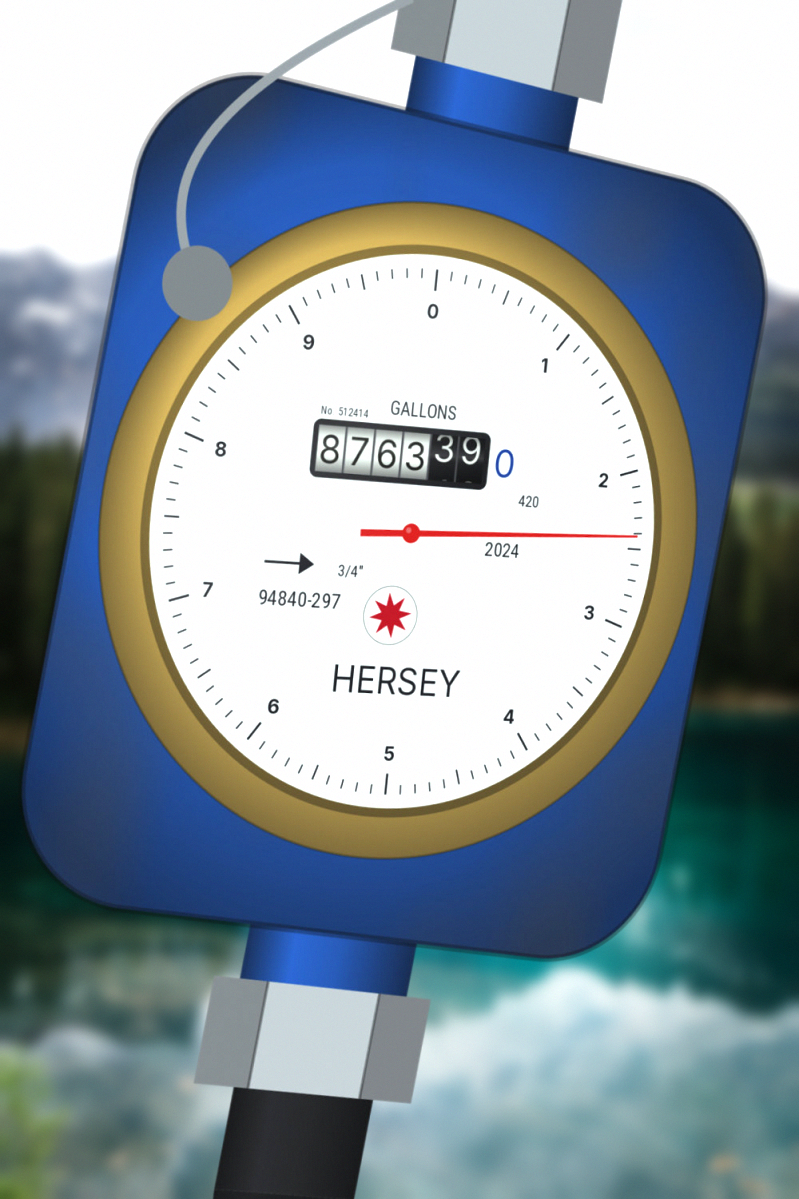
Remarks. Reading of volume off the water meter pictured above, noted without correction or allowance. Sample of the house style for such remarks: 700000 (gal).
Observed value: 8763392.4 (gal)
